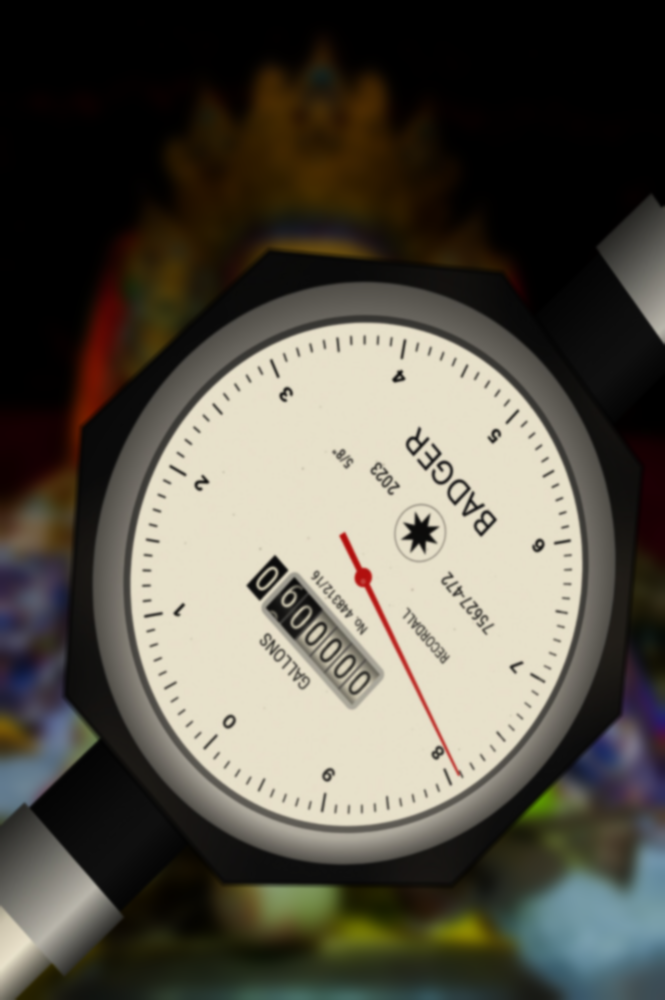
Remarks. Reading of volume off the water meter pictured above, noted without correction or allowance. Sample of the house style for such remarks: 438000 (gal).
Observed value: 87.9 (gal)
